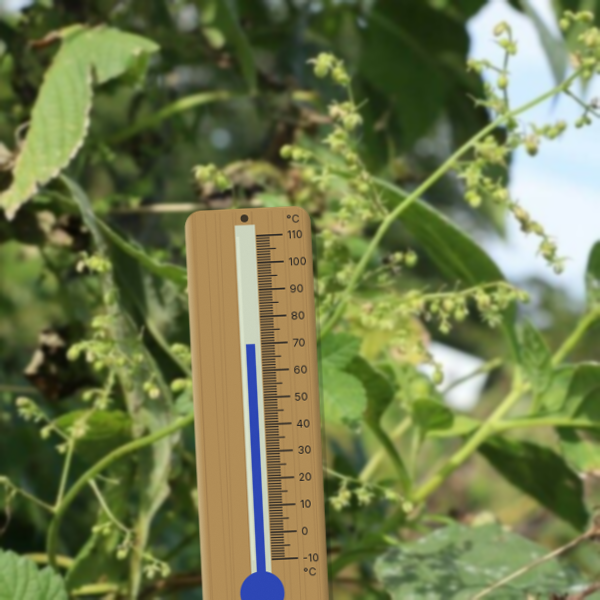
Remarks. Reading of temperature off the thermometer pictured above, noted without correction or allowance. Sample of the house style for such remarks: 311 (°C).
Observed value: 70 (°C)
